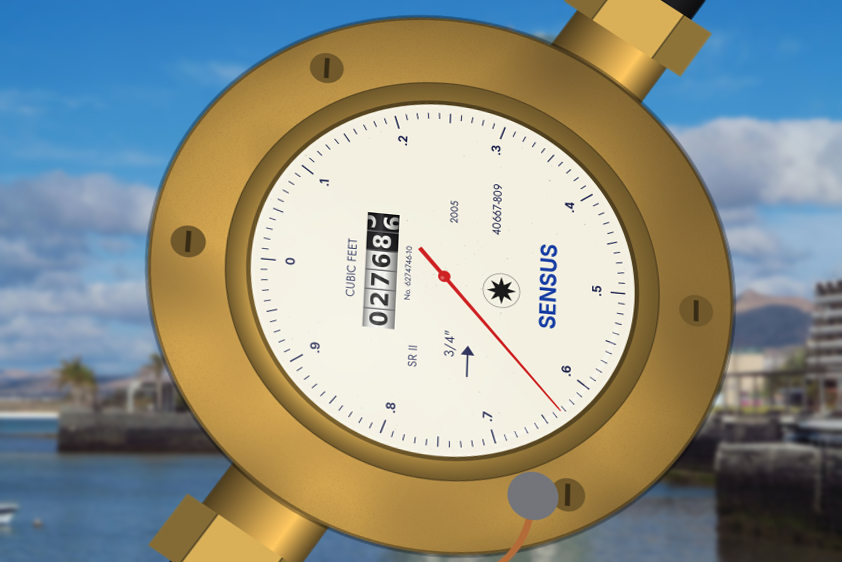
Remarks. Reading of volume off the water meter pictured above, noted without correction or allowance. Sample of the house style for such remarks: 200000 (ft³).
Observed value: 27685.63 (ft³)
